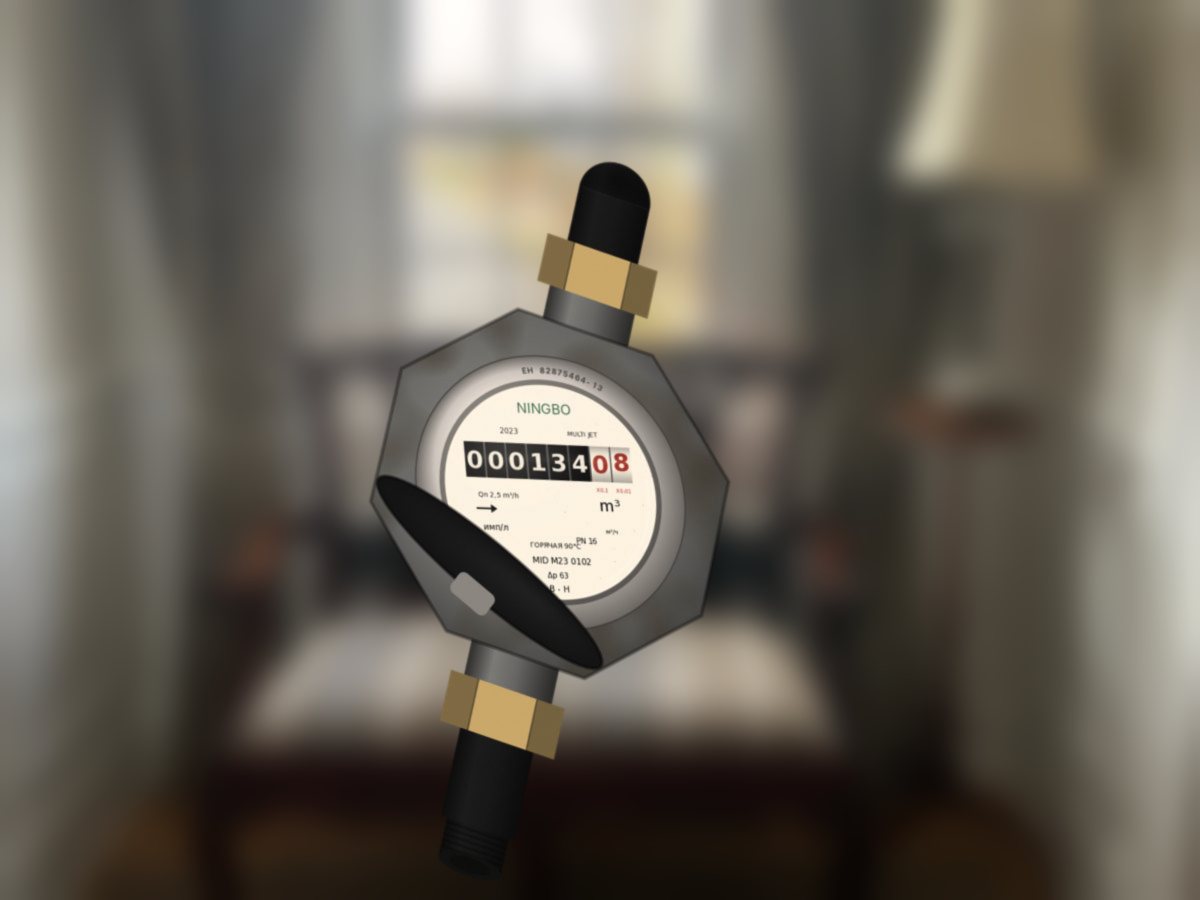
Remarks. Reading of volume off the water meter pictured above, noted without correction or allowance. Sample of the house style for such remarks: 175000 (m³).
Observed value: 134.08 (m³)
